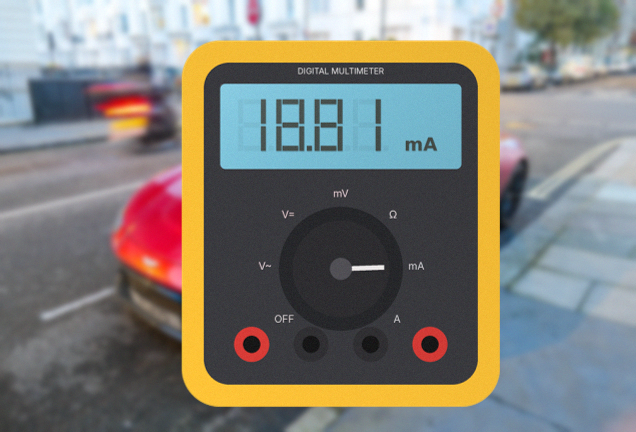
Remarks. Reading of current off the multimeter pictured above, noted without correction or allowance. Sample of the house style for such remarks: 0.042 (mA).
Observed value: 18.81 (mA)
